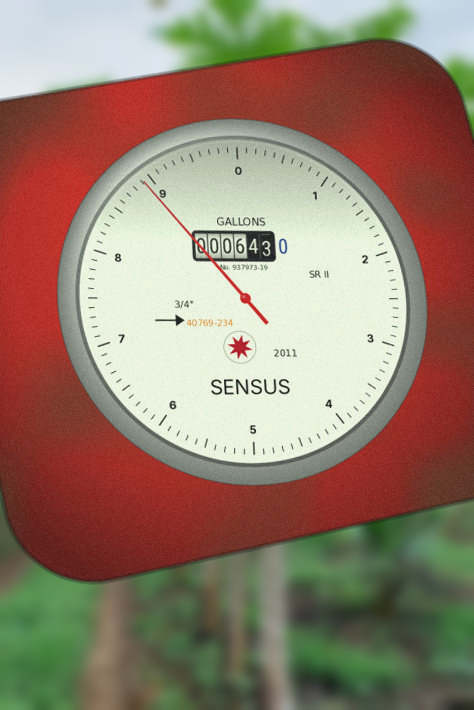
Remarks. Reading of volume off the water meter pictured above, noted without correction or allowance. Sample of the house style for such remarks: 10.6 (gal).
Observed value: 6428.9 (gal)
